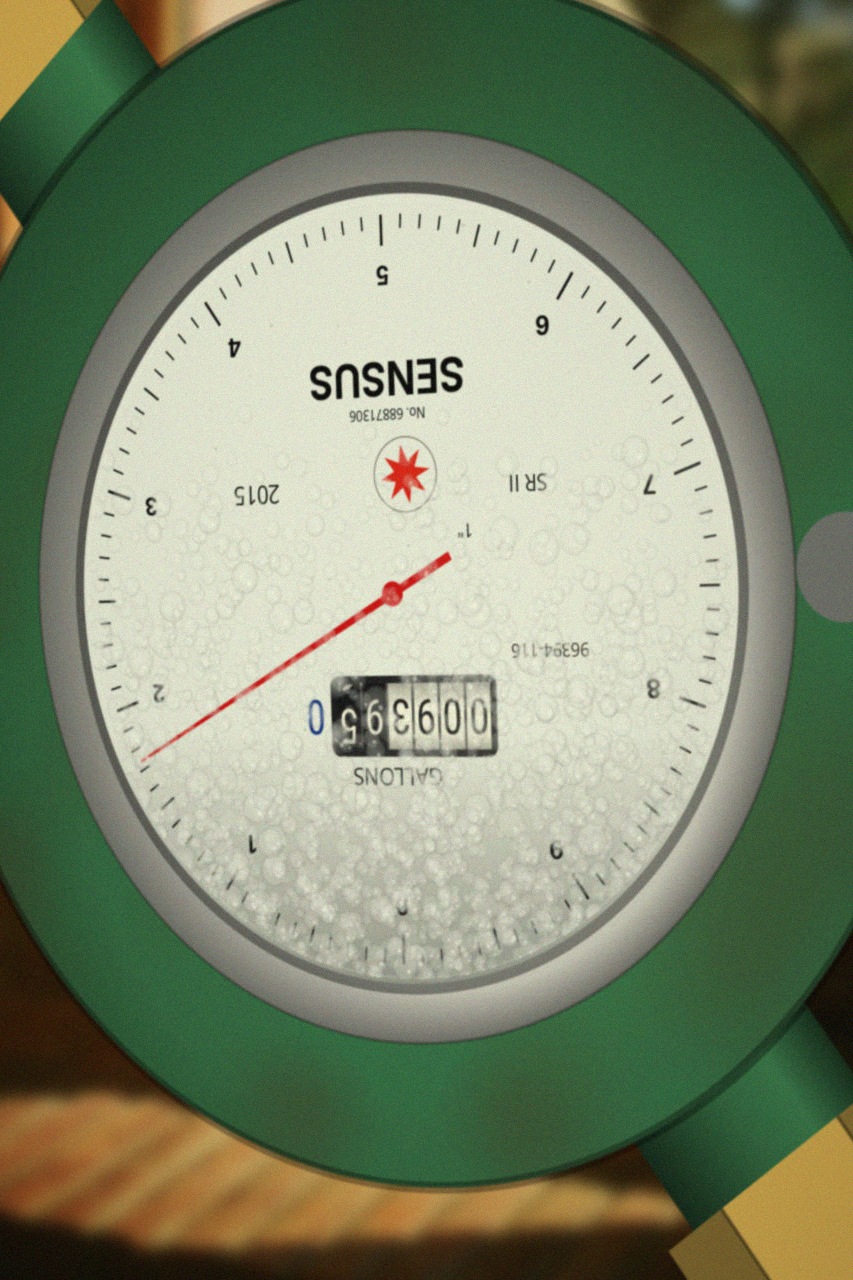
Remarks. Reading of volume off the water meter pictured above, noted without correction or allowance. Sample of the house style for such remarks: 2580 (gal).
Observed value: 93951.7 (gal)
